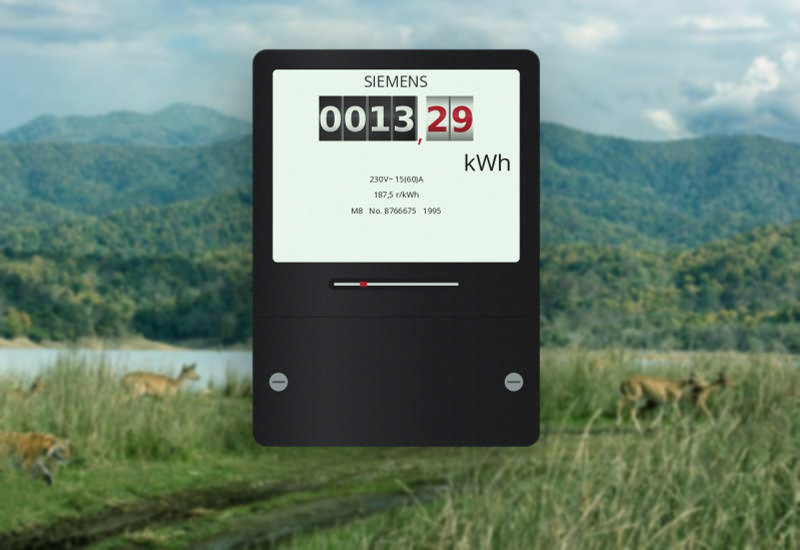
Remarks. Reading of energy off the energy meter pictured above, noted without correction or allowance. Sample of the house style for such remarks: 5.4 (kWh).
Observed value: 13.29 (kWh)
